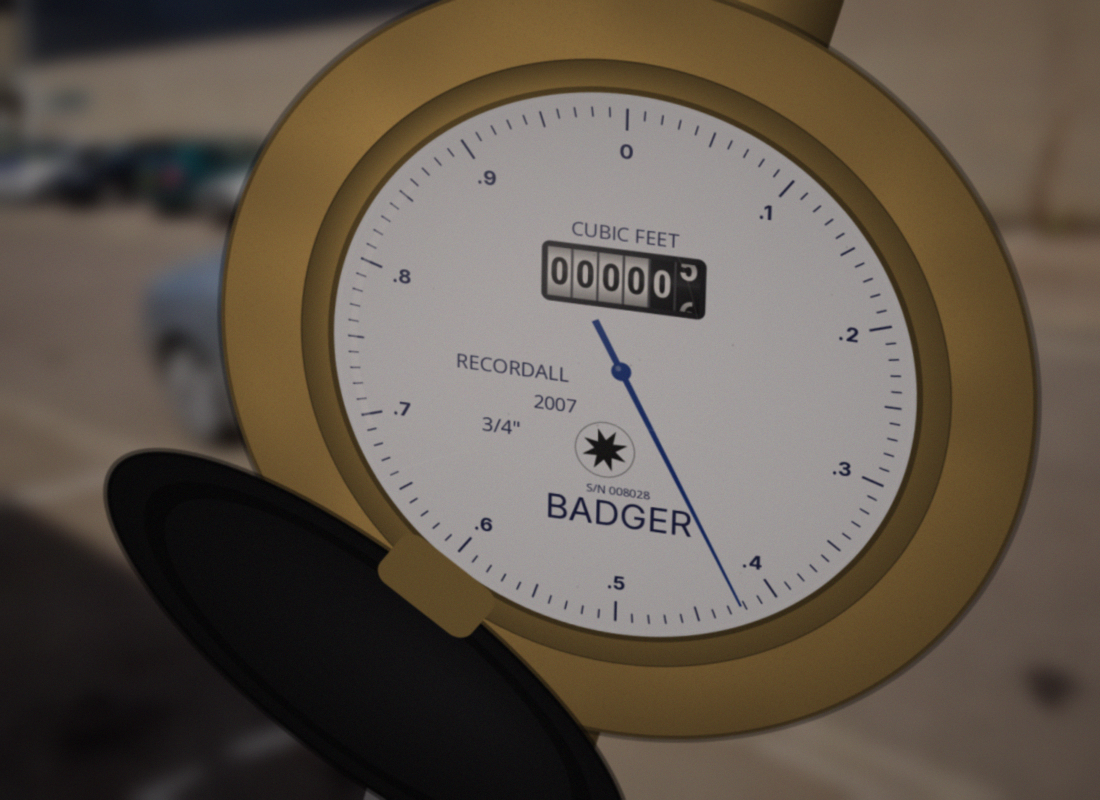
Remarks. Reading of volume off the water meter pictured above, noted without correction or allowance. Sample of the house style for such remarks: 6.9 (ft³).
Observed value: 5.42 (ft³)
